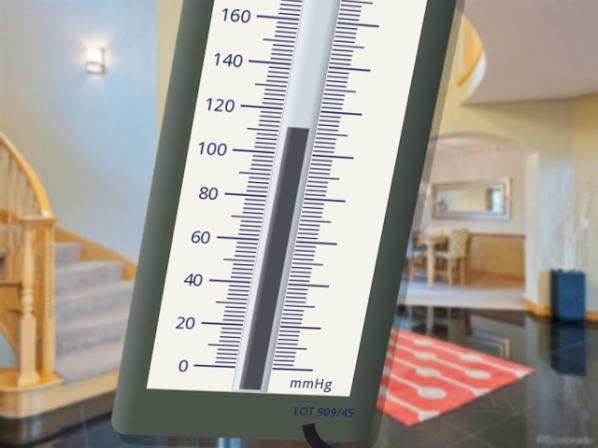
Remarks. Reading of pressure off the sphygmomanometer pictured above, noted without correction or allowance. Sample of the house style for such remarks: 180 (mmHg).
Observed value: 112 (mmHg)
